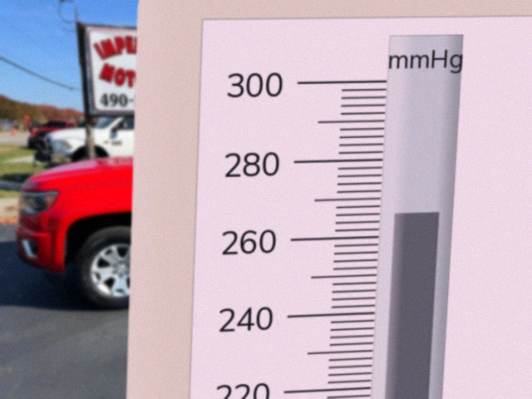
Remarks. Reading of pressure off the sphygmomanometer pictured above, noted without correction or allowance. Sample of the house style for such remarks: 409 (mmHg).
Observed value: 266 (mmHg)
